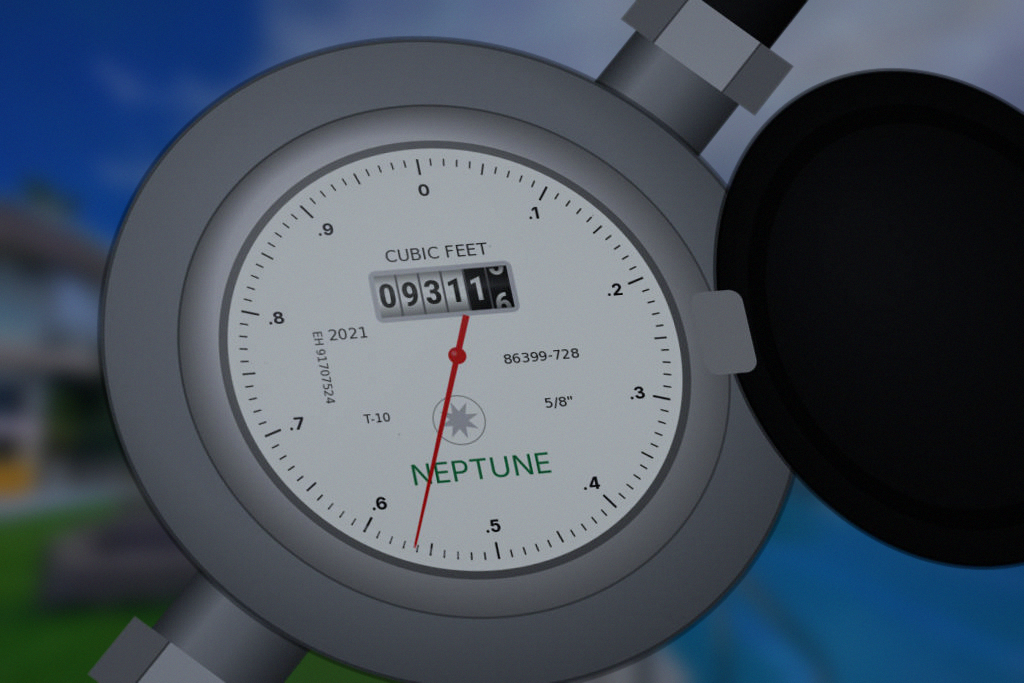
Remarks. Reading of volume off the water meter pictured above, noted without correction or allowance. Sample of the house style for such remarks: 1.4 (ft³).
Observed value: 93115.56 (ft³)
